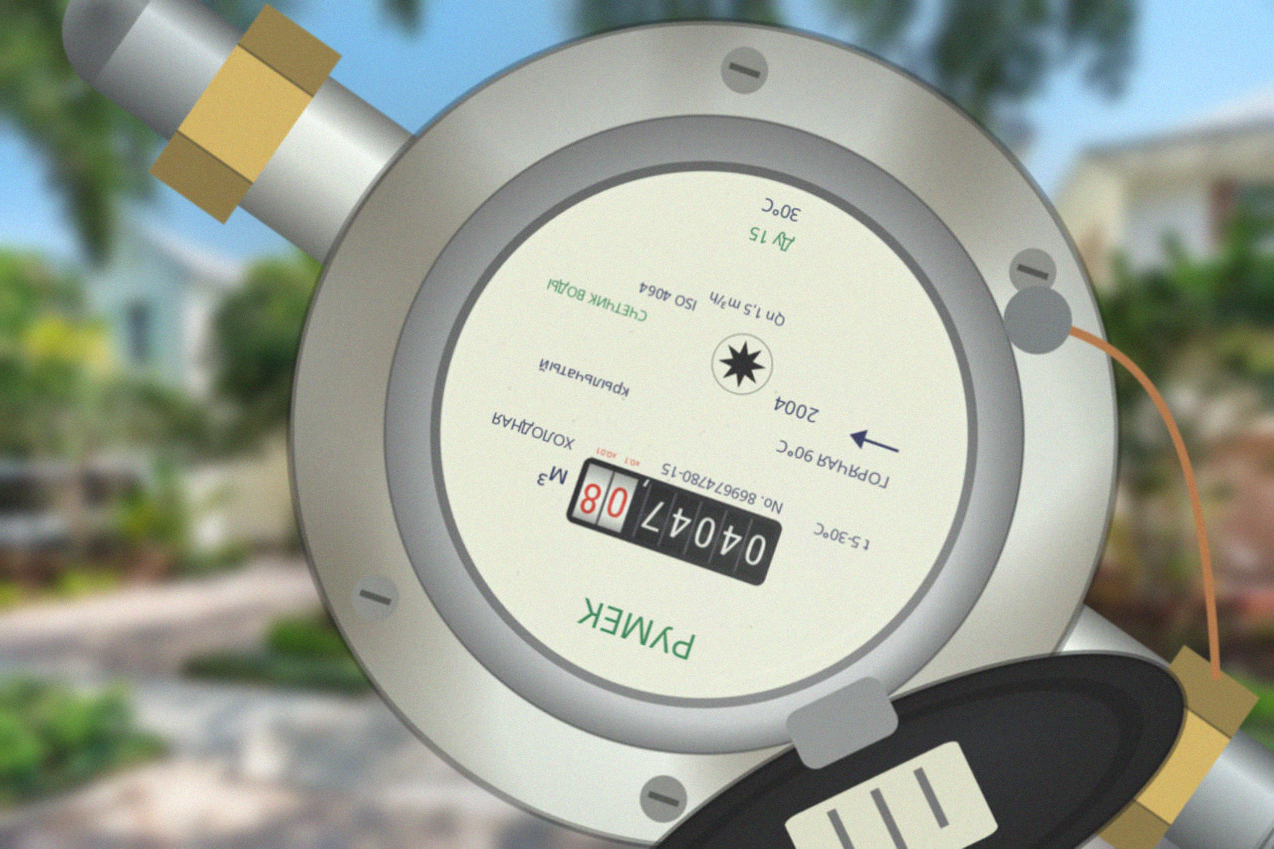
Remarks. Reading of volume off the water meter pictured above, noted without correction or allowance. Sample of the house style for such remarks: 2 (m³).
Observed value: 4047.08 (m³)
